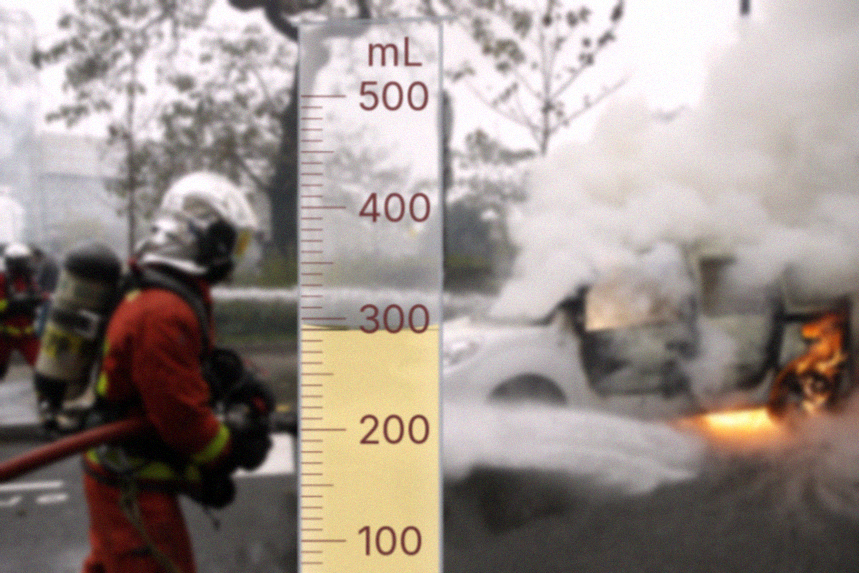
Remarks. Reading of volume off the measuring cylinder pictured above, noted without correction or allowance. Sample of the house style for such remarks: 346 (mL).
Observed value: 290 (mL)
